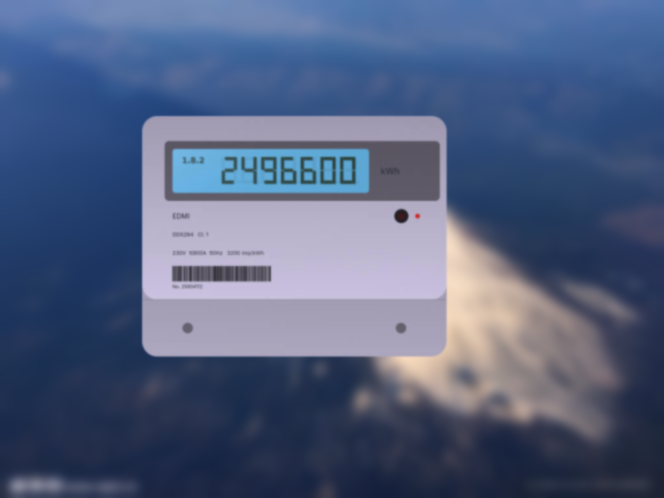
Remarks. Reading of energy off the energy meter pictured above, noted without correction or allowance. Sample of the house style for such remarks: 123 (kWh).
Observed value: 2496600 (kWh)
